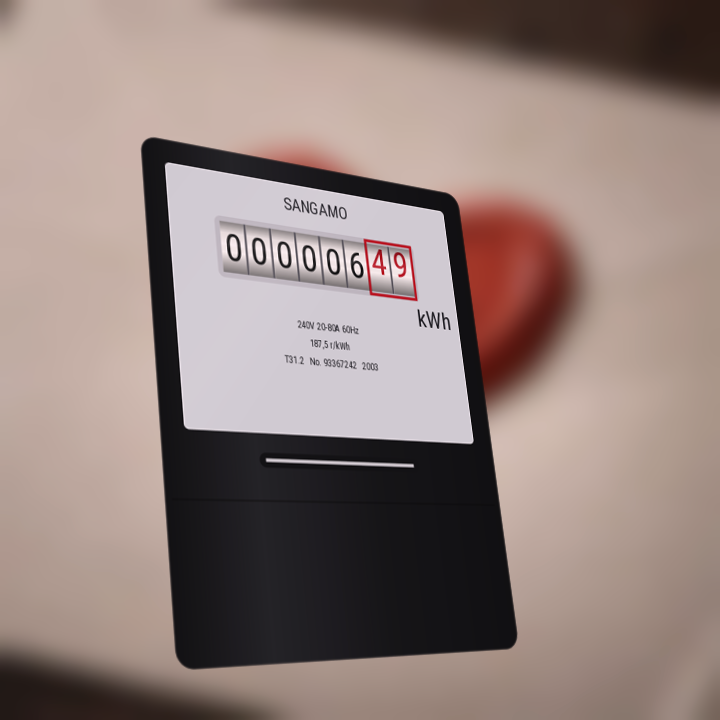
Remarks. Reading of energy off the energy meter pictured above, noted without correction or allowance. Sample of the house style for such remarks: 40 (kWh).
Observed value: 6.49 (kWh)
